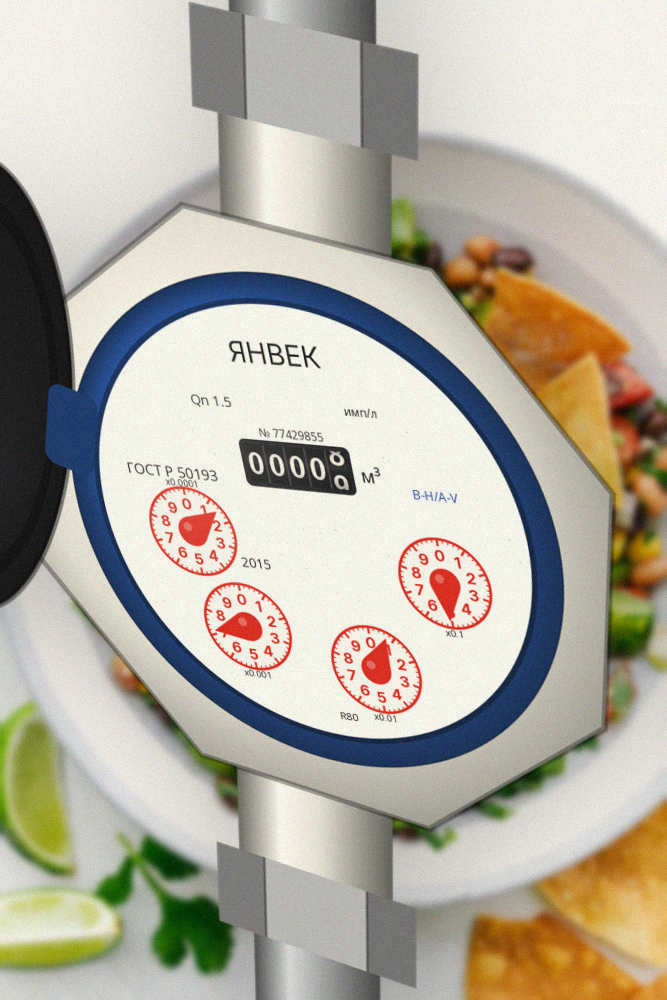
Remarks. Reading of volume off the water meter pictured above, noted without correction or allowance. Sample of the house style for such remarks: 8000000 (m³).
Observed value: 8.5071 (m³)
